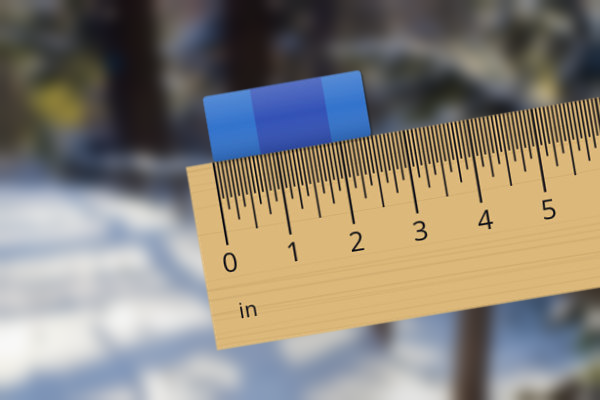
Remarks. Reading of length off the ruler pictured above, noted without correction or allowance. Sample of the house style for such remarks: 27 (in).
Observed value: 2.5 (in)
